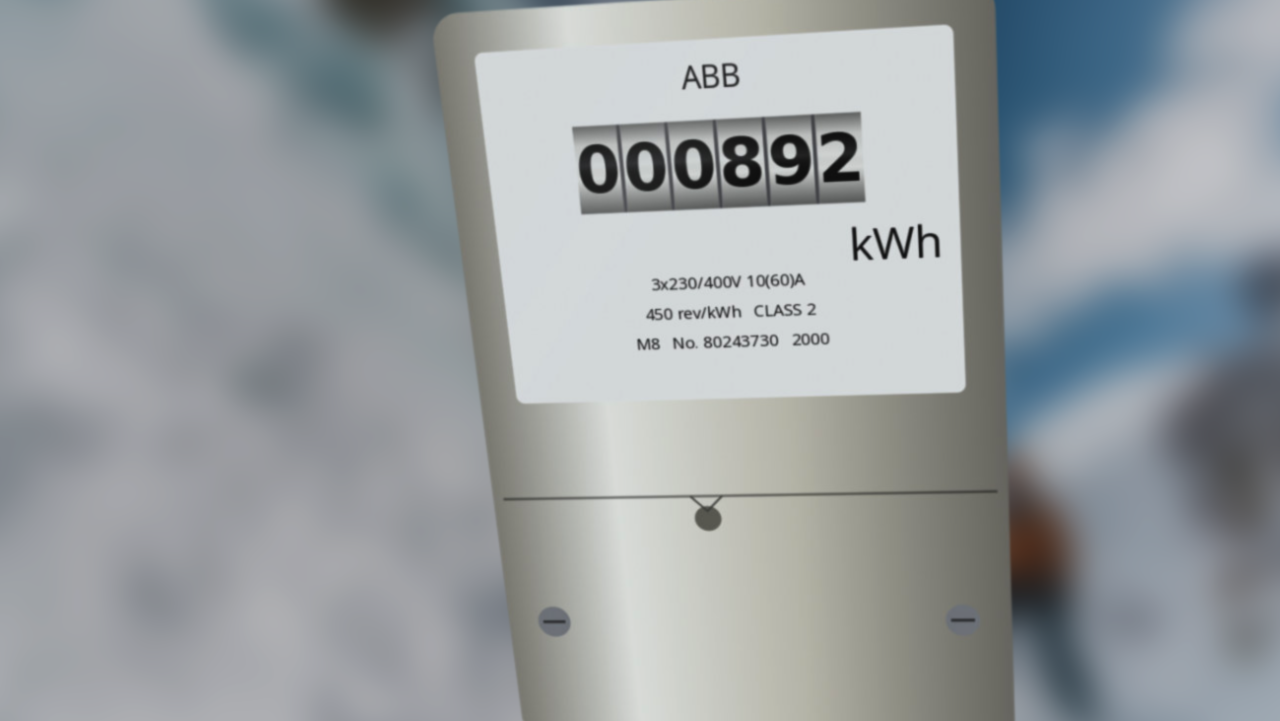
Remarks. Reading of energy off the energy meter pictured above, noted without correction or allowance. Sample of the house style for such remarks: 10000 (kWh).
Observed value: 892 (kWh)
